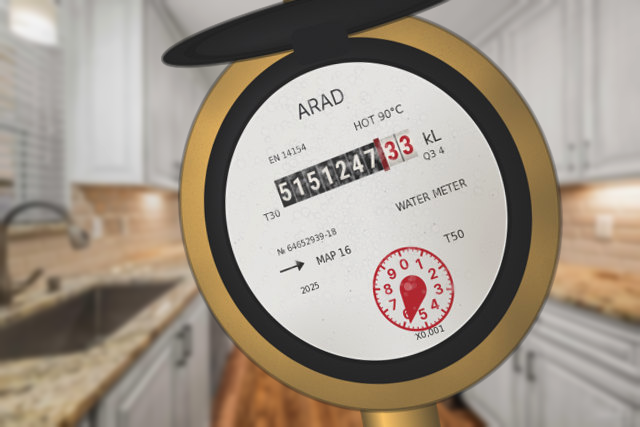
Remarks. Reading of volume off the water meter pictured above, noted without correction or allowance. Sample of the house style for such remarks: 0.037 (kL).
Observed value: 5151247.335 (kL)
